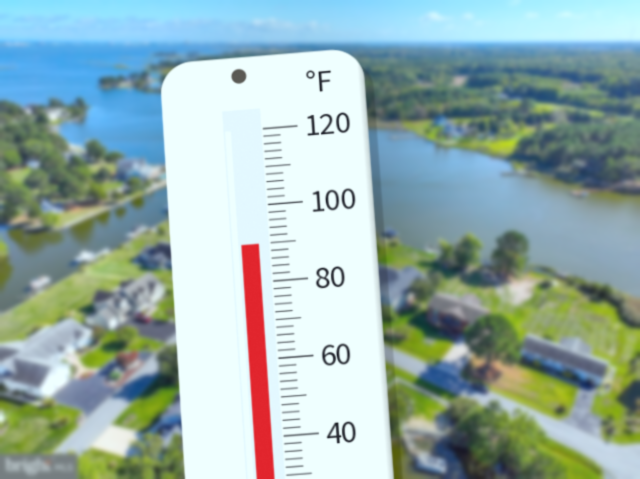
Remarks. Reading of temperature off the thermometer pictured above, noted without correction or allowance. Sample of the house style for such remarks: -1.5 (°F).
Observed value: 90 (°F)
